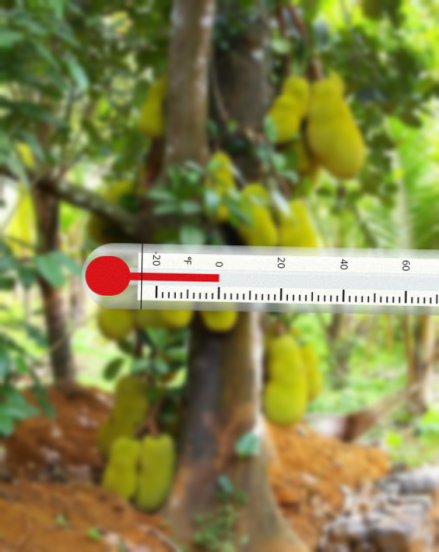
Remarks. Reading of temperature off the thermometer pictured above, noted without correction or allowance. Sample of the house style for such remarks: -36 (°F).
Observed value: 0 (°F)
